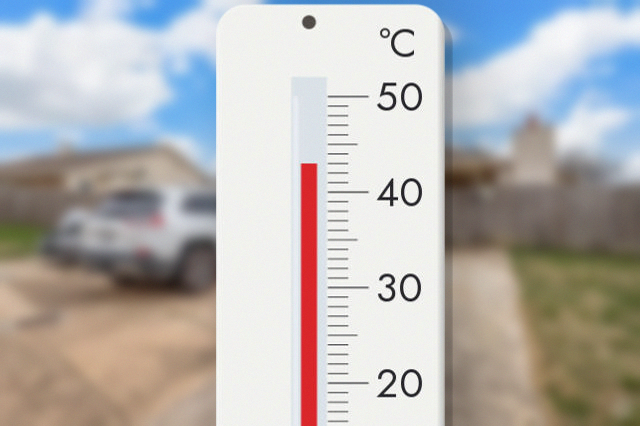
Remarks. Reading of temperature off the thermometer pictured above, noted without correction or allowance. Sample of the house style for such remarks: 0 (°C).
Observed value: 43 (°C)
